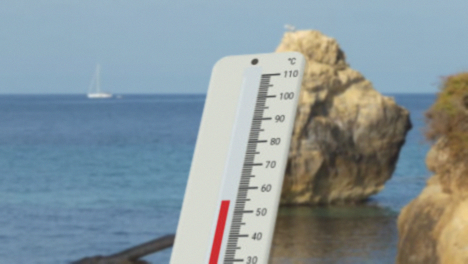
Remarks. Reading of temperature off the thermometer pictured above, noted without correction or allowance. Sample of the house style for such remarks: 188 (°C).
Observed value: 55 (°C)
